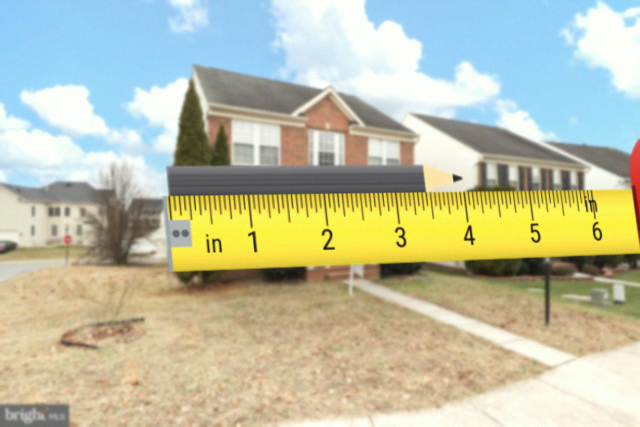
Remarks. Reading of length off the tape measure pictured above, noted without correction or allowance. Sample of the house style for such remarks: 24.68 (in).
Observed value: 4 (in)
